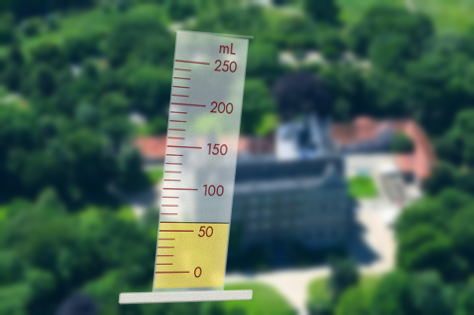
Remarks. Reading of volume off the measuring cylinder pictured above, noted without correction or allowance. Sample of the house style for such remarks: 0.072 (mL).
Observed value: 60 (mL)
